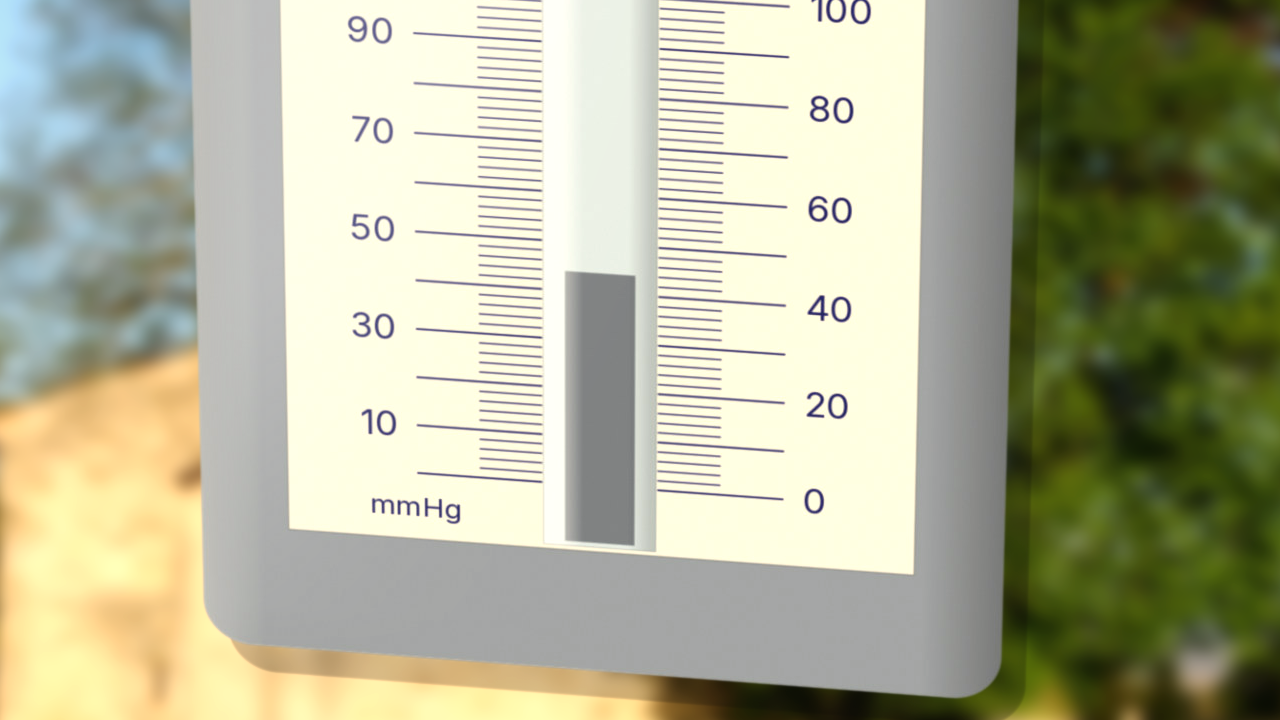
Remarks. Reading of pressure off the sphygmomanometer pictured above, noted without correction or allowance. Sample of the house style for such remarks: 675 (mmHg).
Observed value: 44 (mmHg)
